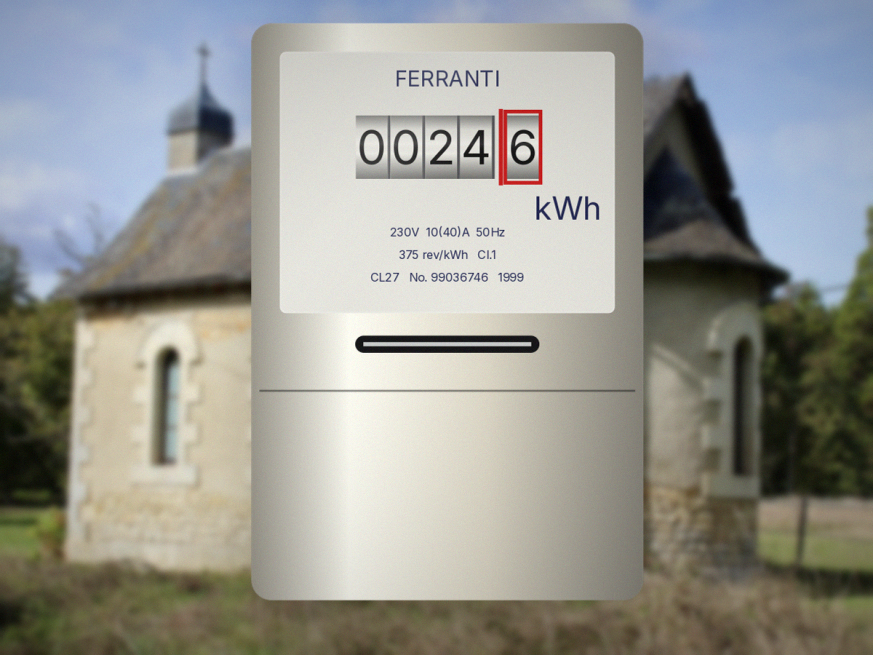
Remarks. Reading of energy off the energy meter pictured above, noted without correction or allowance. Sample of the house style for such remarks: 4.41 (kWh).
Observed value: 24.6 (kWh)
